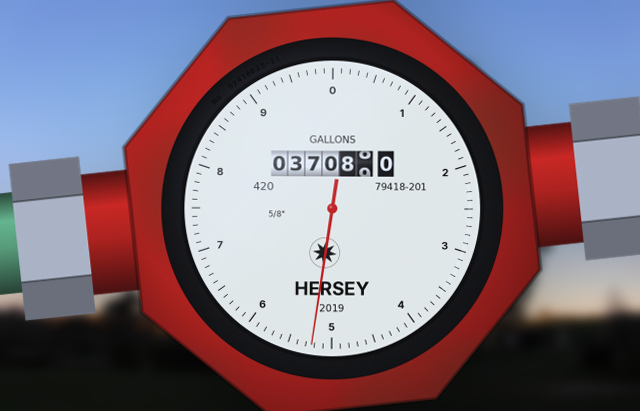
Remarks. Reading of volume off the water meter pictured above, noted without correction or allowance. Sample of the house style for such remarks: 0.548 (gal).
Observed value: 370885.2 (gal)
